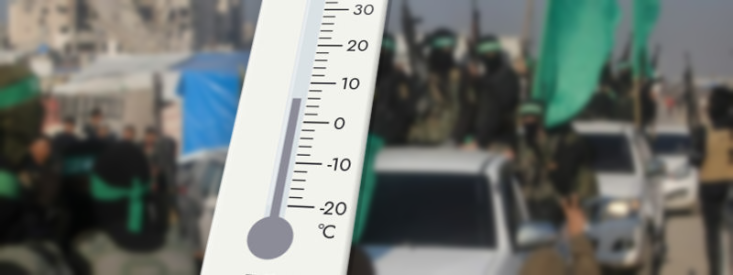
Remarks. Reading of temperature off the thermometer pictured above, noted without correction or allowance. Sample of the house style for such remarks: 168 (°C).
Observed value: 6 (°C)
